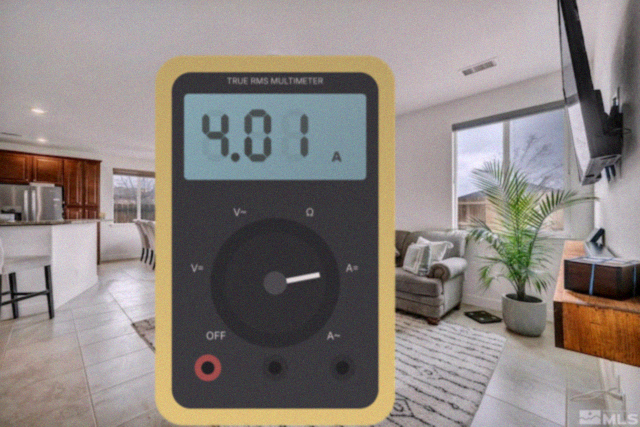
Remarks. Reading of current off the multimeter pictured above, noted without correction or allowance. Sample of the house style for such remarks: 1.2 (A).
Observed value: 4.01 (A)
